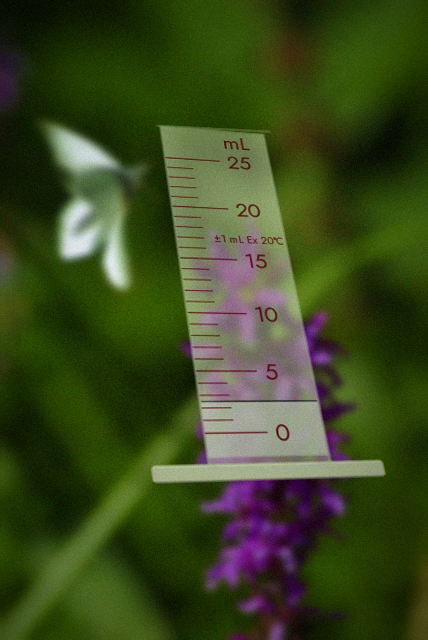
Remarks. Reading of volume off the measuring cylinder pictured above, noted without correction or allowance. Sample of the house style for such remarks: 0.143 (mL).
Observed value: 2.5 (mL)
